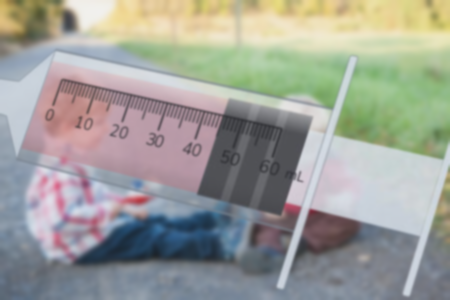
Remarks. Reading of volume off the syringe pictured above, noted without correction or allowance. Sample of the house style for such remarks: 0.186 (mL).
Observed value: 45 (mL)
